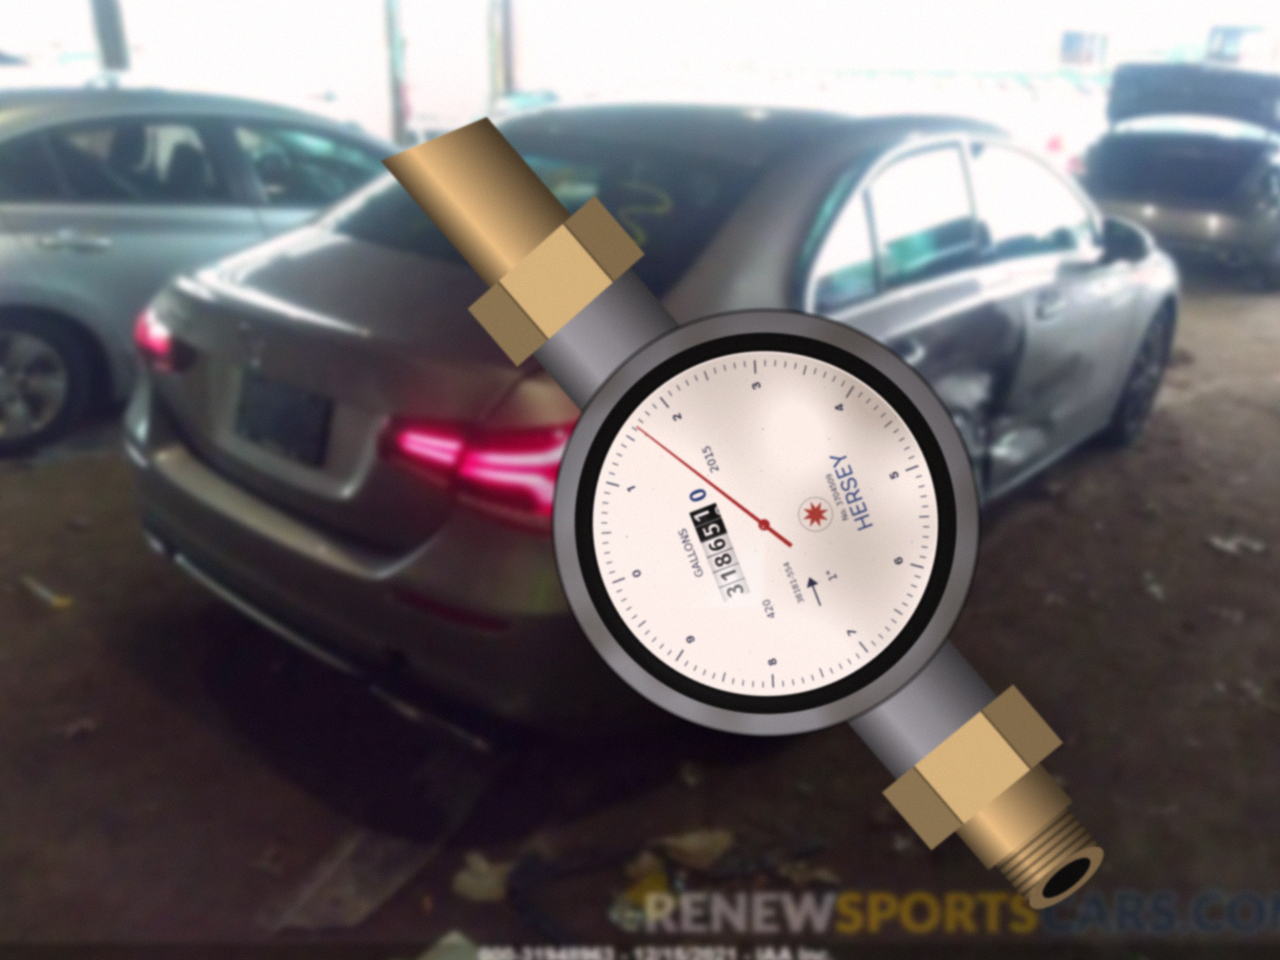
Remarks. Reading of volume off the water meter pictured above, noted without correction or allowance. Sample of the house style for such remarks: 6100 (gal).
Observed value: 3186511.6 (gal)
